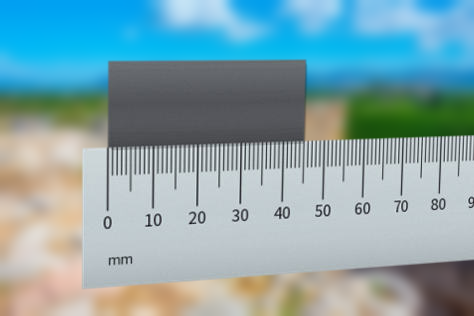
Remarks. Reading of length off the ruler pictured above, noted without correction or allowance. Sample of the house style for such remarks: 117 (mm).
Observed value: 45 (mm)
